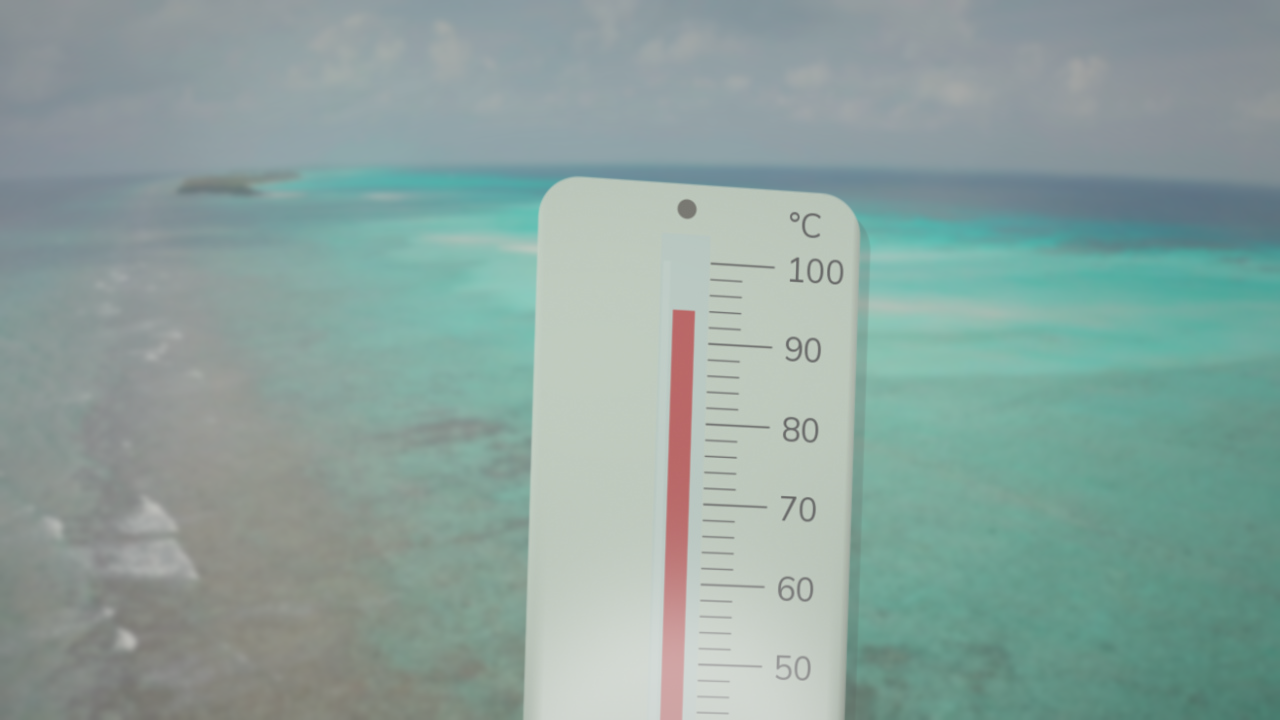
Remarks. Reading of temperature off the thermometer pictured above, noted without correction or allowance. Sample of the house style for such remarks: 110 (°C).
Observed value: 94 (°C)
